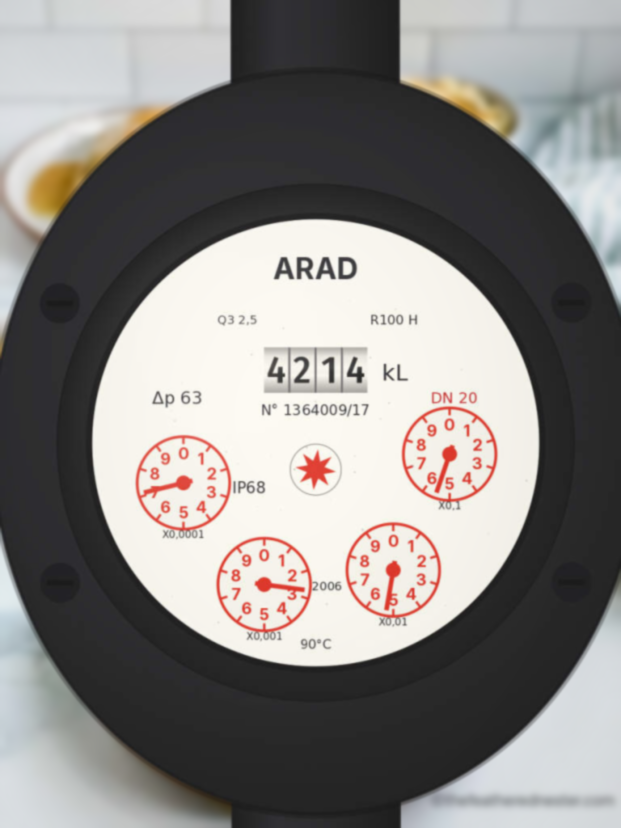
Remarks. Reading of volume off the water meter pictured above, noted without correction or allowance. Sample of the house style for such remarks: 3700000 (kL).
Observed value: 4214.5527 (kL)
